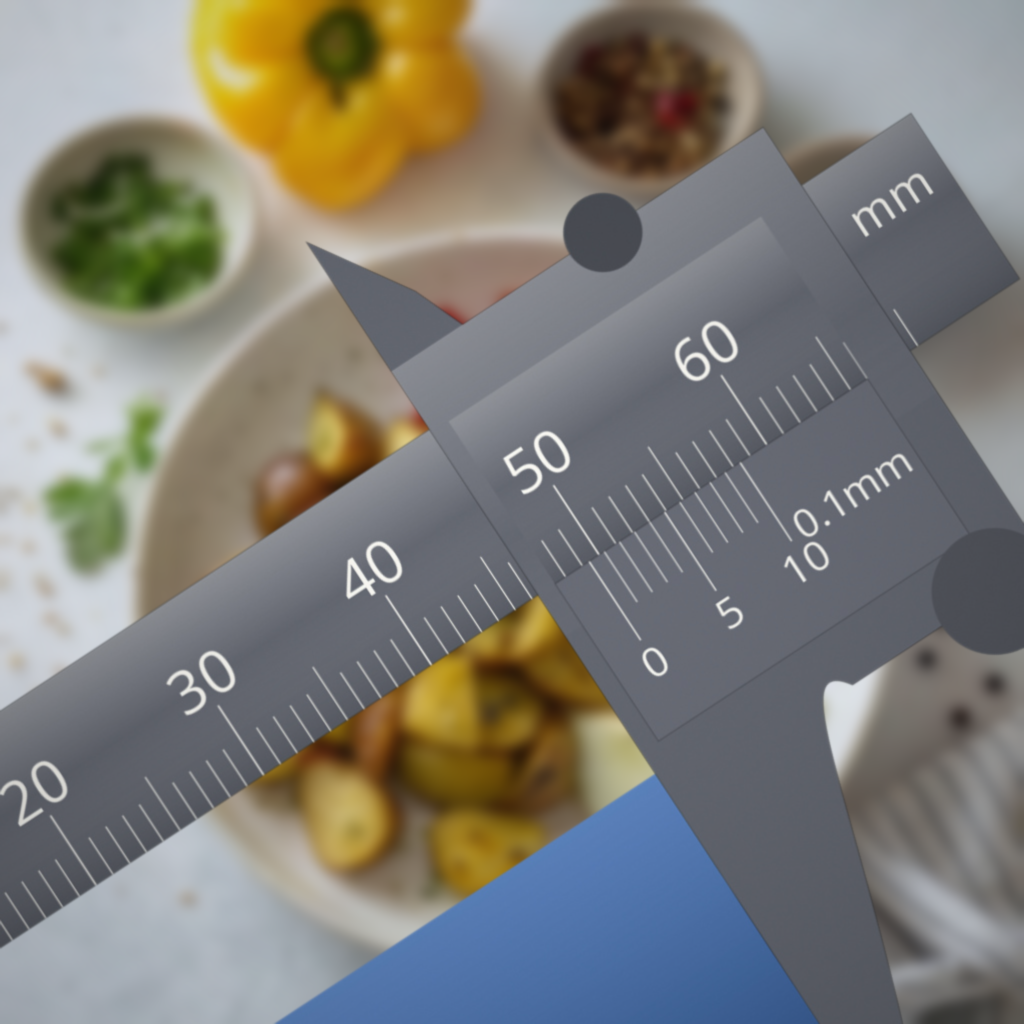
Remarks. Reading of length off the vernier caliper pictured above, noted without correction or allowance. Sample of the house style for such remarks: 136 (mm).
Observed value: 49.4 (mm)
